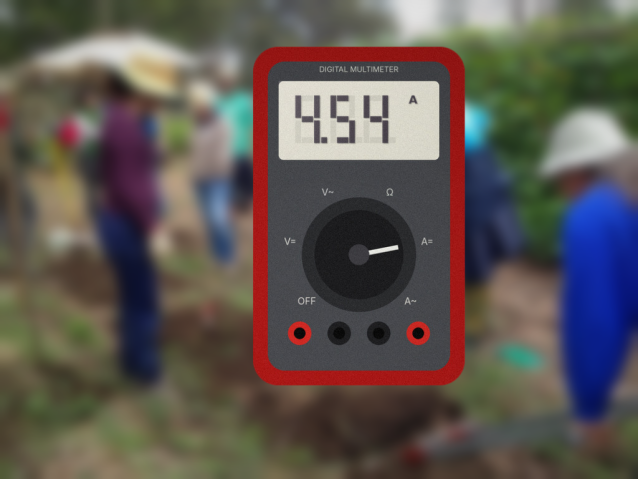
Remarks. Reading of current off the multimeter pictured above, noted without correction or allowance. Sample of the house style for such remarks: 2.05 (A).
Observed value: 4.54 (A)
